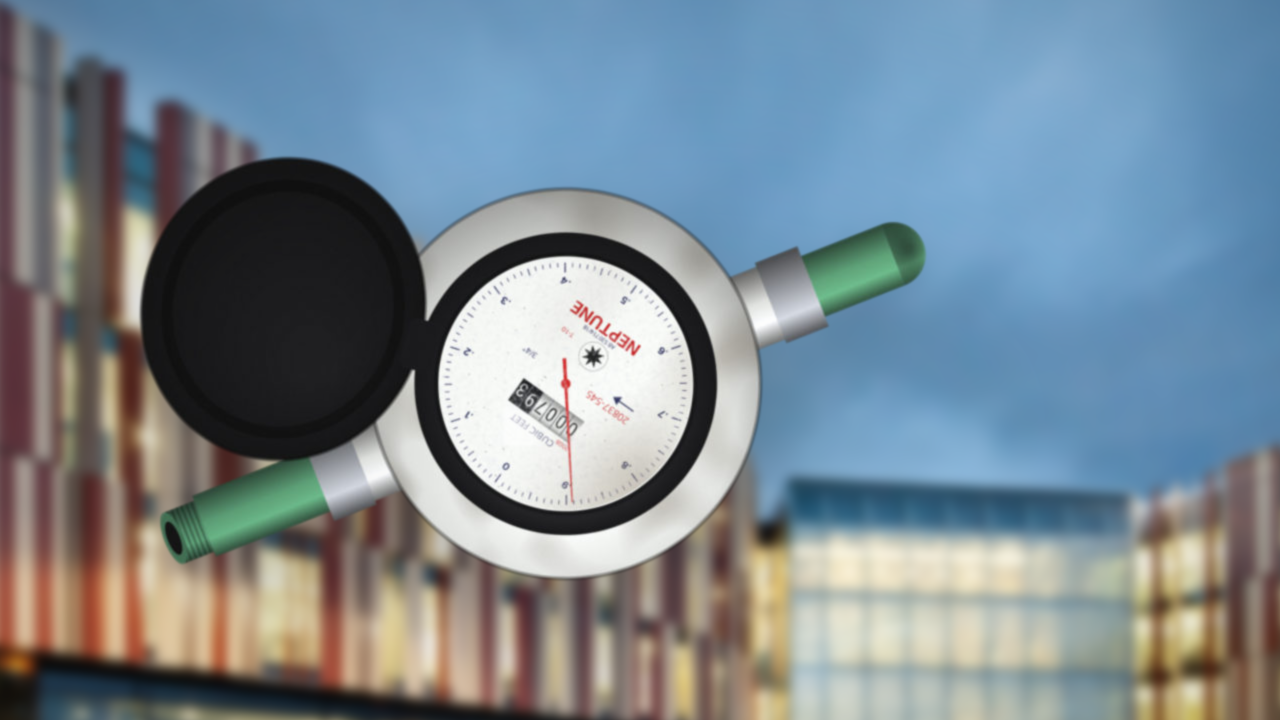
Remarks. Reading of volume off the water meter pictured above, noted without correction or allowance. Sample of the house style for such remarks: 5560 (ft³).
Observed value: 792.89 (ft³)
